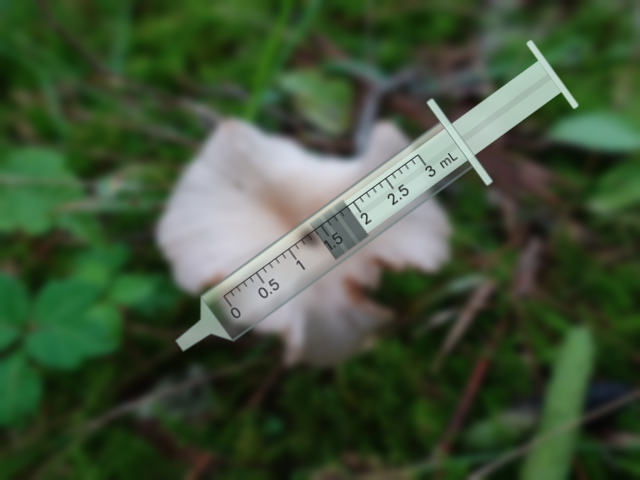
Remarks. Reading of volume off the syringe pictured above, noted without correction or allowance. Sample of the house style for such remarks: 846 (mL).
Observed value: 1.4 (mL)
